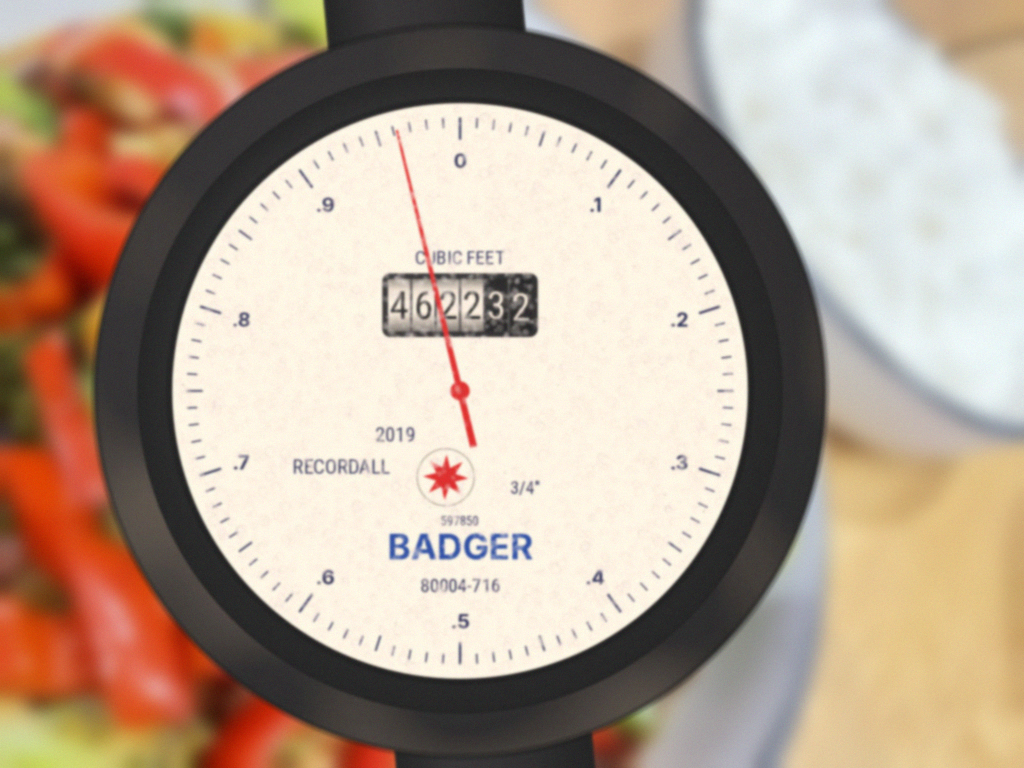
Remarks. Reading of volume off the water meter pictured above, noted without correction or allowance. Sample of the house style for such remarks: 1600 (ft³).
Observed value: 462231.96 (ft³)
